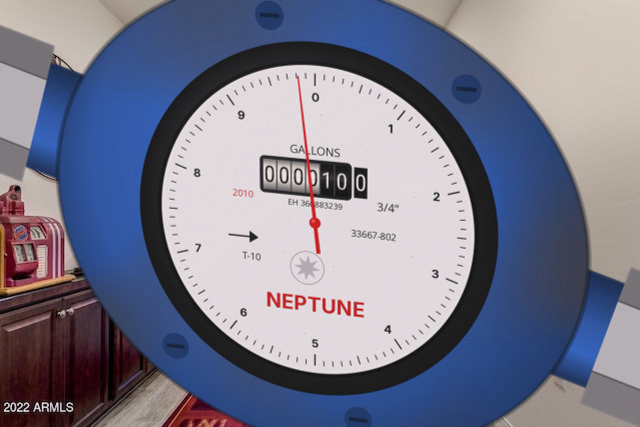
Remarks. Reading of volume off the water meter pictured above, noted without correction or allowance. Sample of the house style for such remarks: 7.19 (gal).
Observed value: 99.8 (gal)
